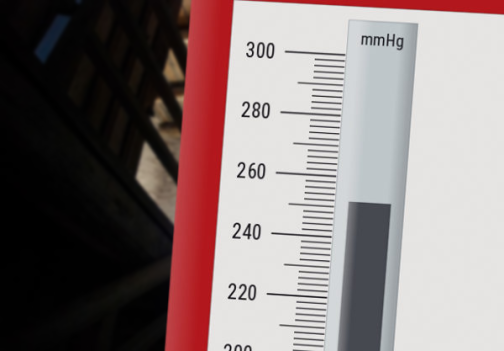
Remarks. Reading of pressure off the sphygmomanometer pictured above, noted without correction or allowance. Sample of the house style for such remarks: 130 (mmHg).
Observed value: 252 (mmHg)
